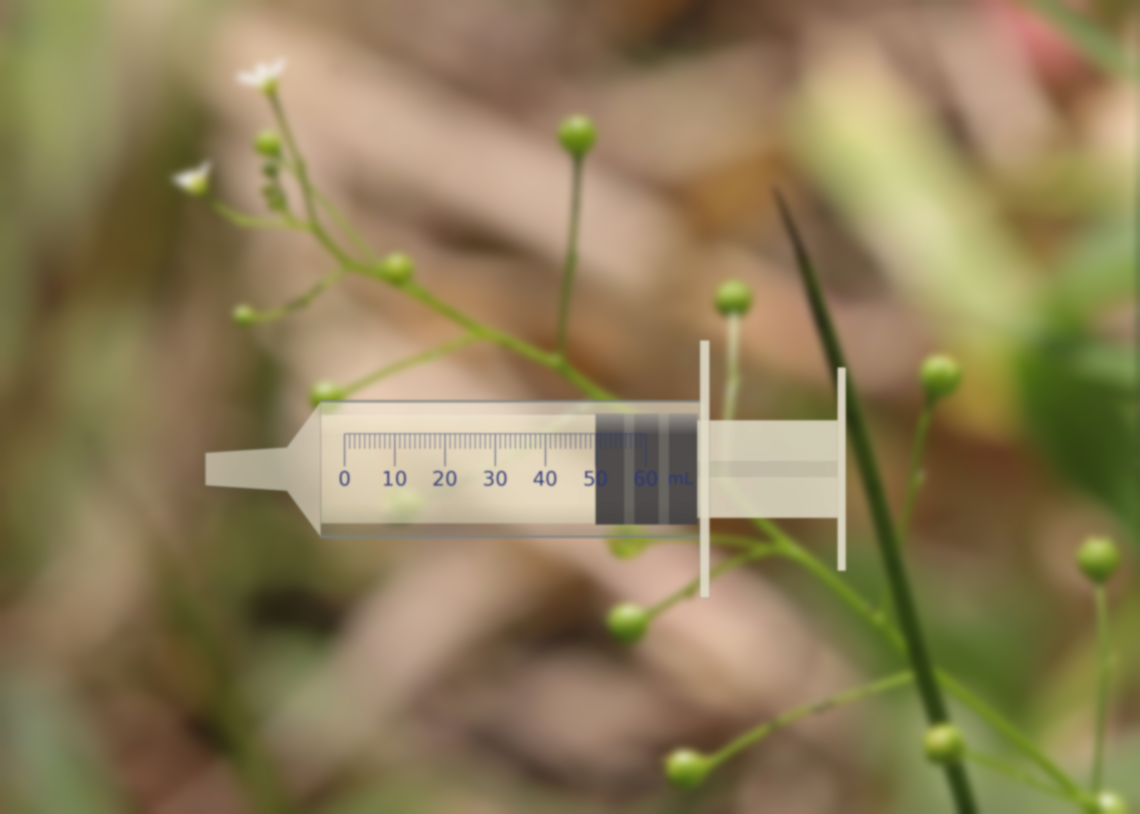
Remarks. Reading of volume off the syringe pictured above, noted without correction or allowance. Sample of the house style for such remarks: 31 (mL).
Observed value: 50 (mL)
